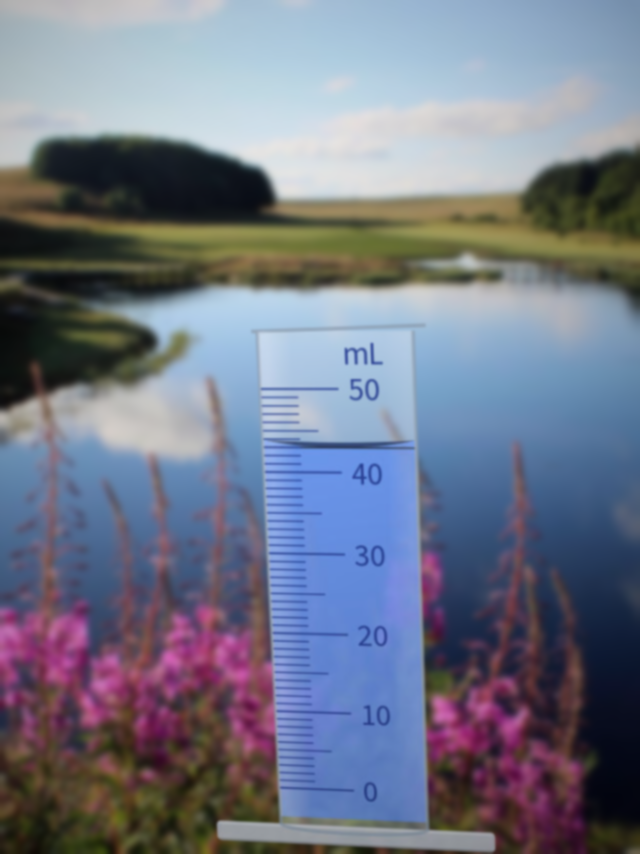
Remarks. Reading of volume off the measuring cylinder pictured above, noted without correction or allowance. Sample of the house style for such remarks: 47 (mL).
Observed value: 43 (mL)
